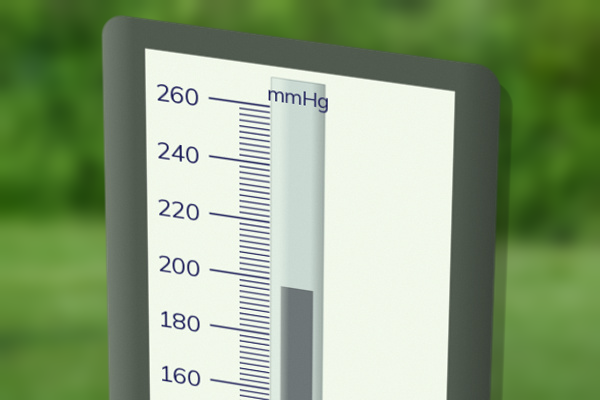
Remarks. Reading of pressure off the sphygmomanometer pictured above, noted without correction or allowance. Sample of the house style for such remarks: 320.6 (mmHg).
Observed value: 198 (mmHg)
